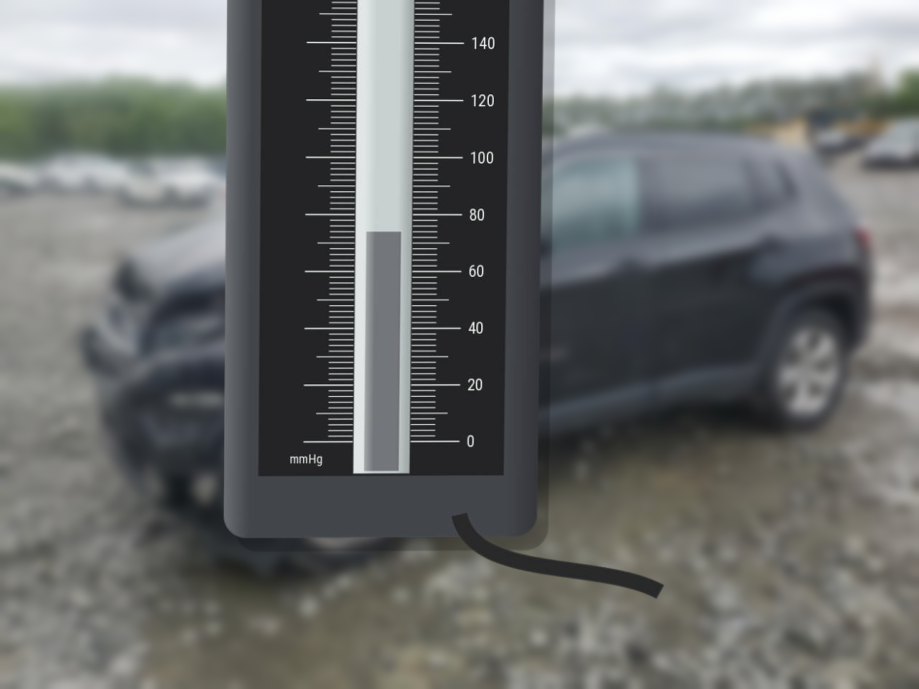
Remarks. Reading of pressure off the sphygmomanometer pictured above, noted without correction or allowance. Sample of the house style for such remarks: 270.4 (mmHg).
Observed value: 74 (mmHg)
